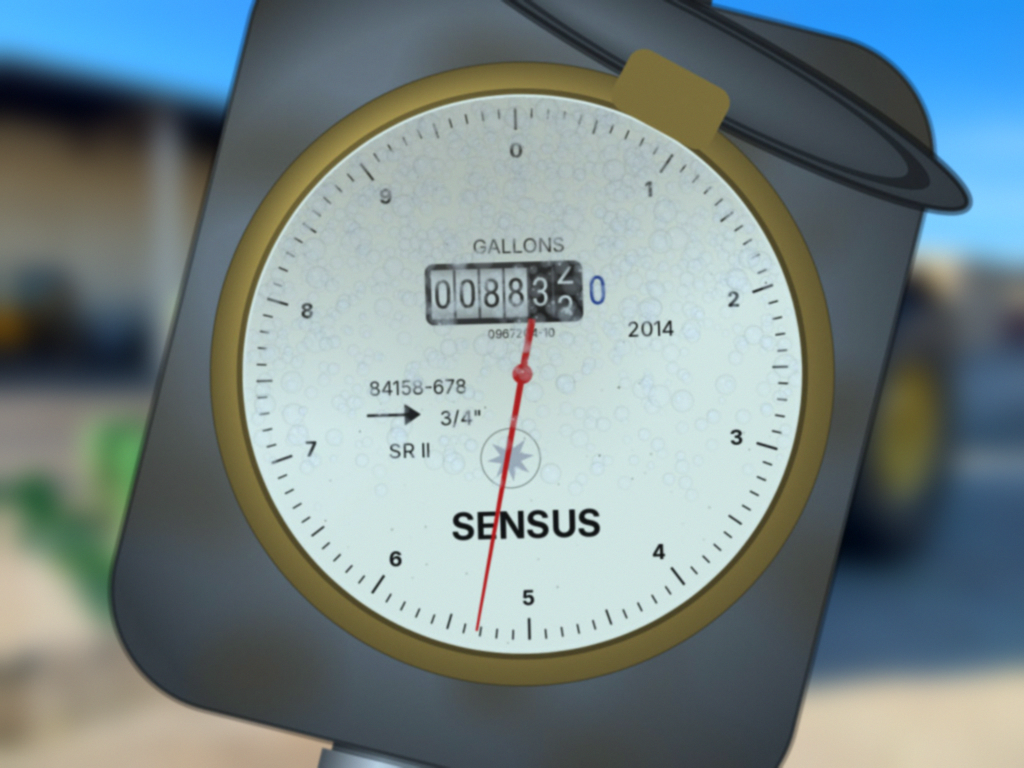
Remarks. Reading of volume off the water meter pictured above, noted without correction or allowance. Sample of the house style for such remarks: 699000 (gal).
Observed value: 88325.3 (gal)
